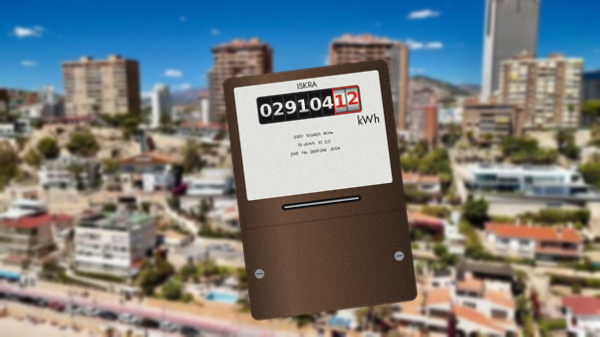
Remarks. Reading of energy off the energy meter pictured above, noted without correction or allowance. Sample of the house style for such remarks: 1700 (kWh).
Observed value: 29104.12 (kWh)
